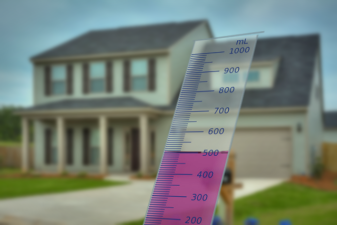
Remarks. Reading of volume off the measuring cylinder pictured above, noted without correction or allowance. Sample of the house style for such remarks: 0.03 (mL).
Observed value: 500 (mL)
